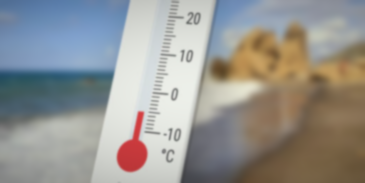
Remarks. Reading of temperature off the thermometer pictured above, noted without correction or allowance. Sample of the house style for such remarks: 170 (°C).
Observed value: -5 (°C)
